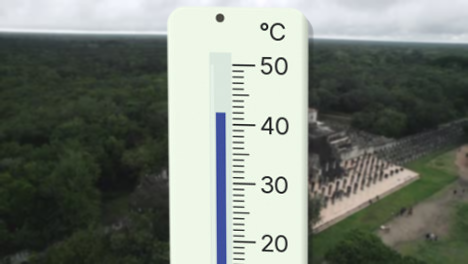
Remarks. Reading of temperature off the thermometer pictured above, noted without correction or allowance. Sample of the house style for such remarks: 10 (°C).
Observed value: 42 (°C)
